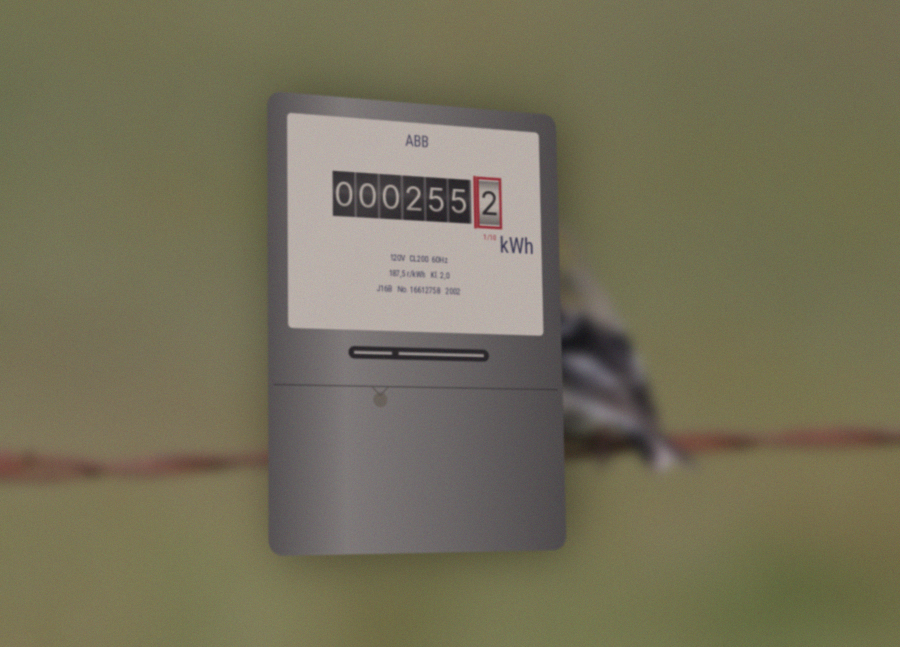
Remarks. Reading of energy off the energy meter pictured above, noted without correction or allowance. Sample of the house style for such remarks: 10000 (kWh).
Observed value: 255.2 (kWh)
